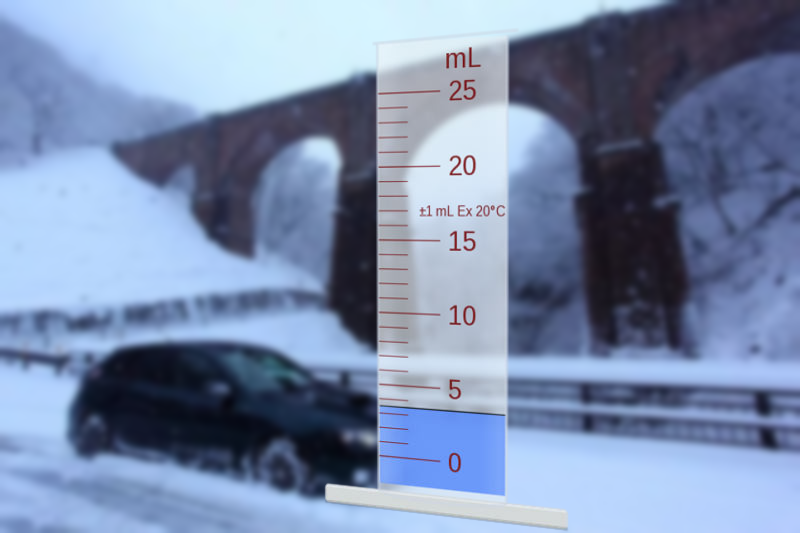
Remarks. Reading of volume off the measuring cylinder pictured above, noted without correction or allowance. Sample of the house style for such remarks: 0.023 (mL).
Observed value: 3.5 (mL)
